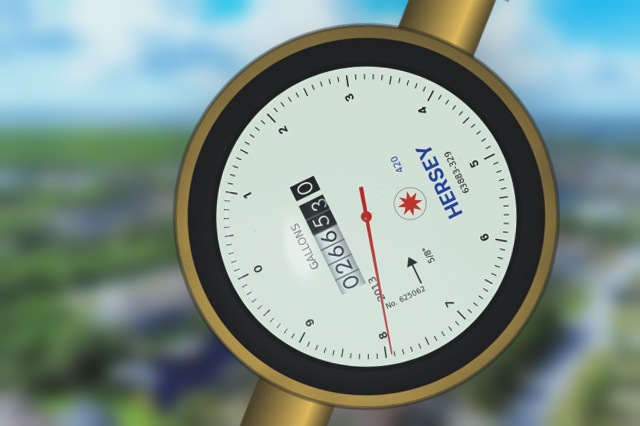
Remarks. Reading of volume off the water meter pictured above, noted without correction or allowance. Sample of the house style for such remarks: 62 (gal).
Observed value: 266527.9 (gal)
